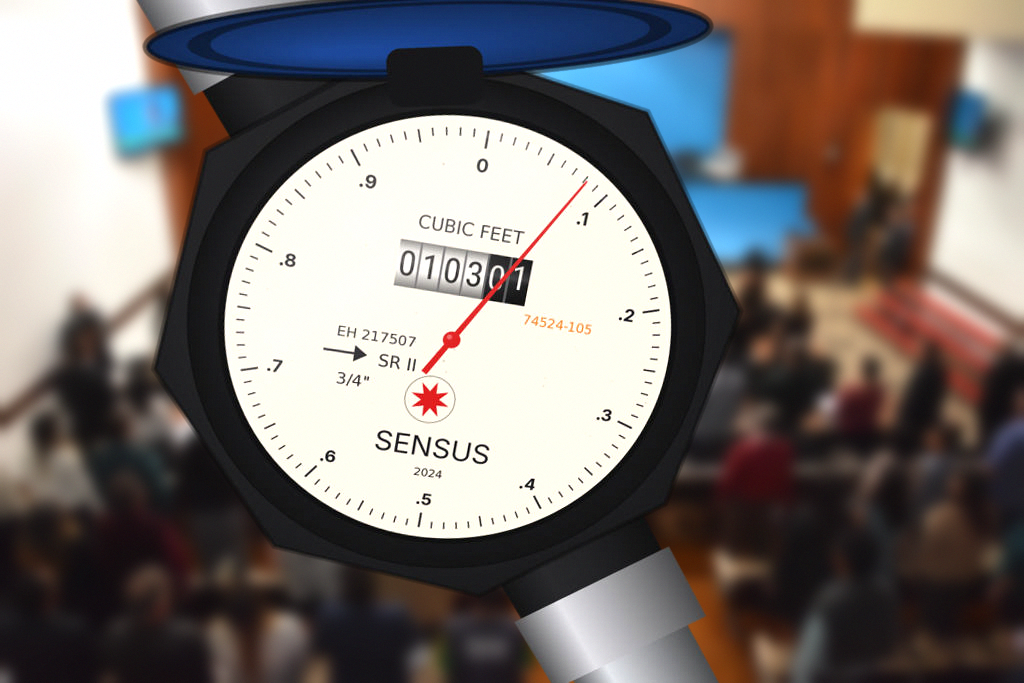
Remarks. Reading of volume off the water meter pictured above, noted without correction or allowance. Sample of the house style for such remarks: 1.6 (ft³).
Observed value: 10301.08 (ft³)
